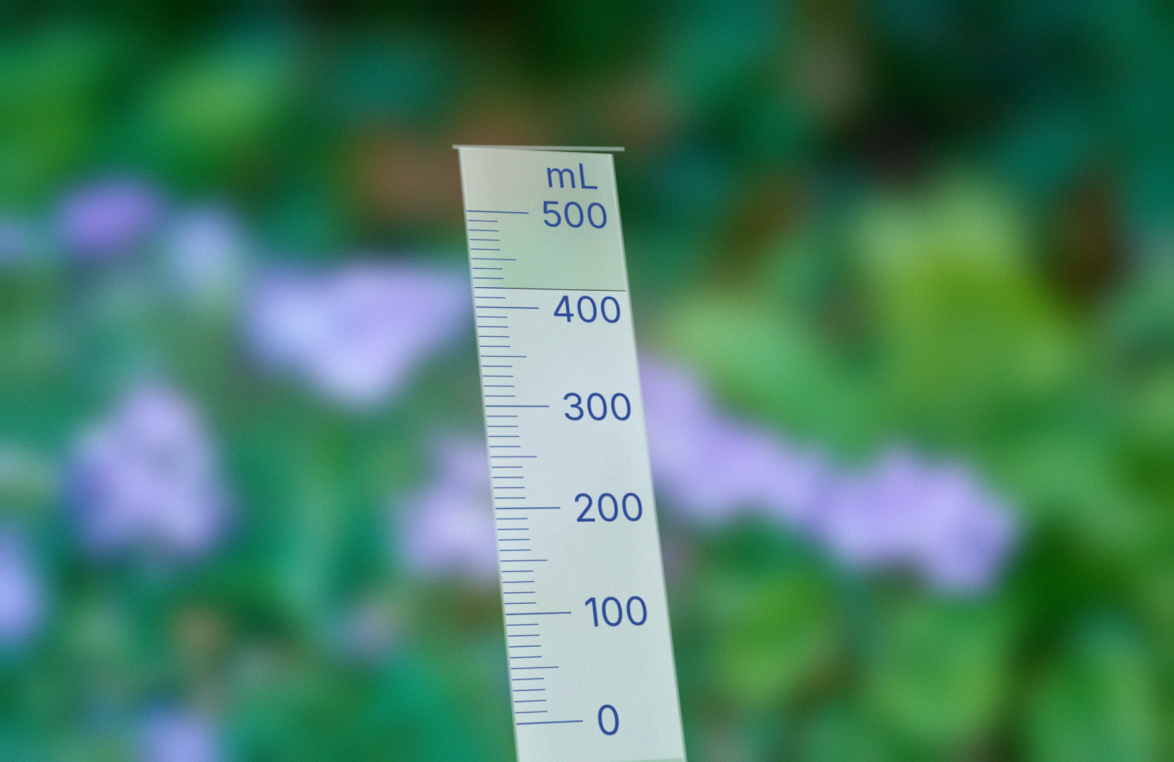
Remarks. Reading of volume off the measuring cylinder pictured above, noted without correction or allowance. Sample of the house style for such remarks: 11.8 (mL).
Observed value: 420 (mL)
